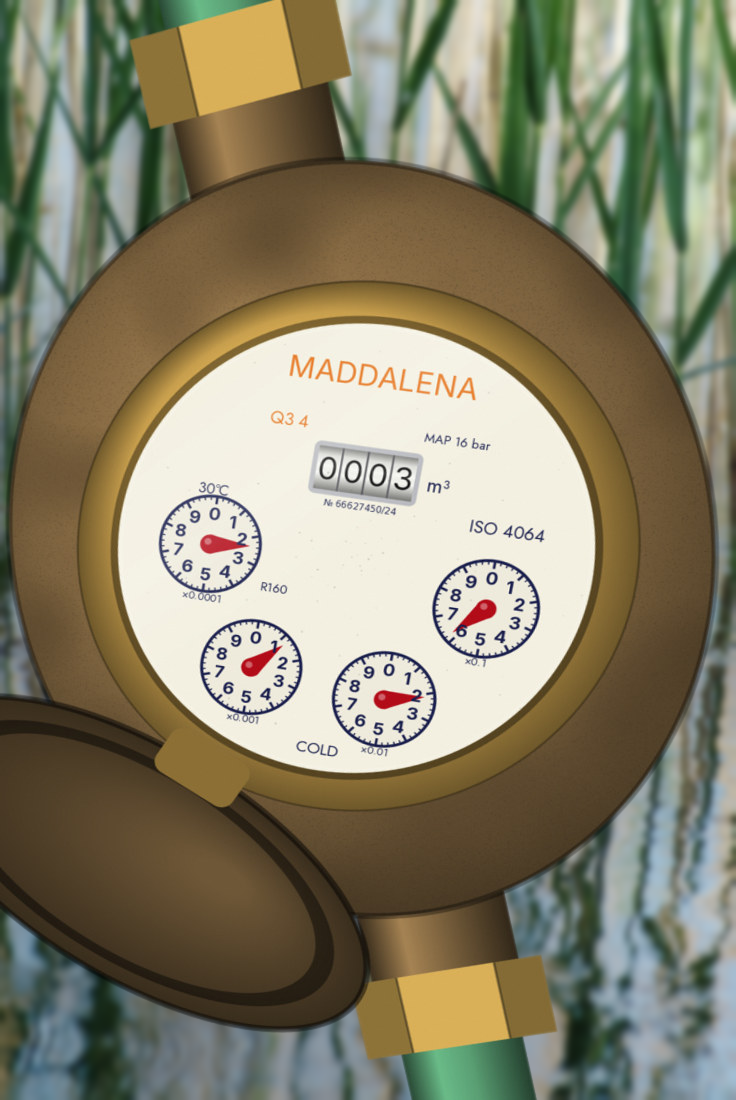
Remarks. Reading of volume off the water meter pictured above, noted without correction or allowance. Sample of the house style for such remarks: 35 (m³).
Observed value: 3.6212 (m³)
